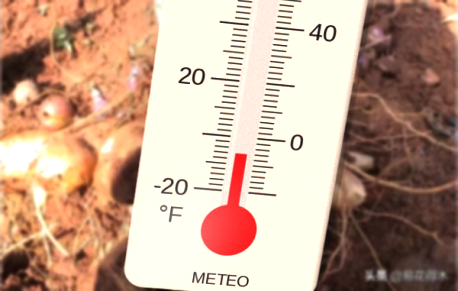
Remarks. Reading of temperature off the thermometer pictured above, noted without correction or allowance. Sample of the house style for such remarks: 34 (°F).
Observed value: -6 (°F)
